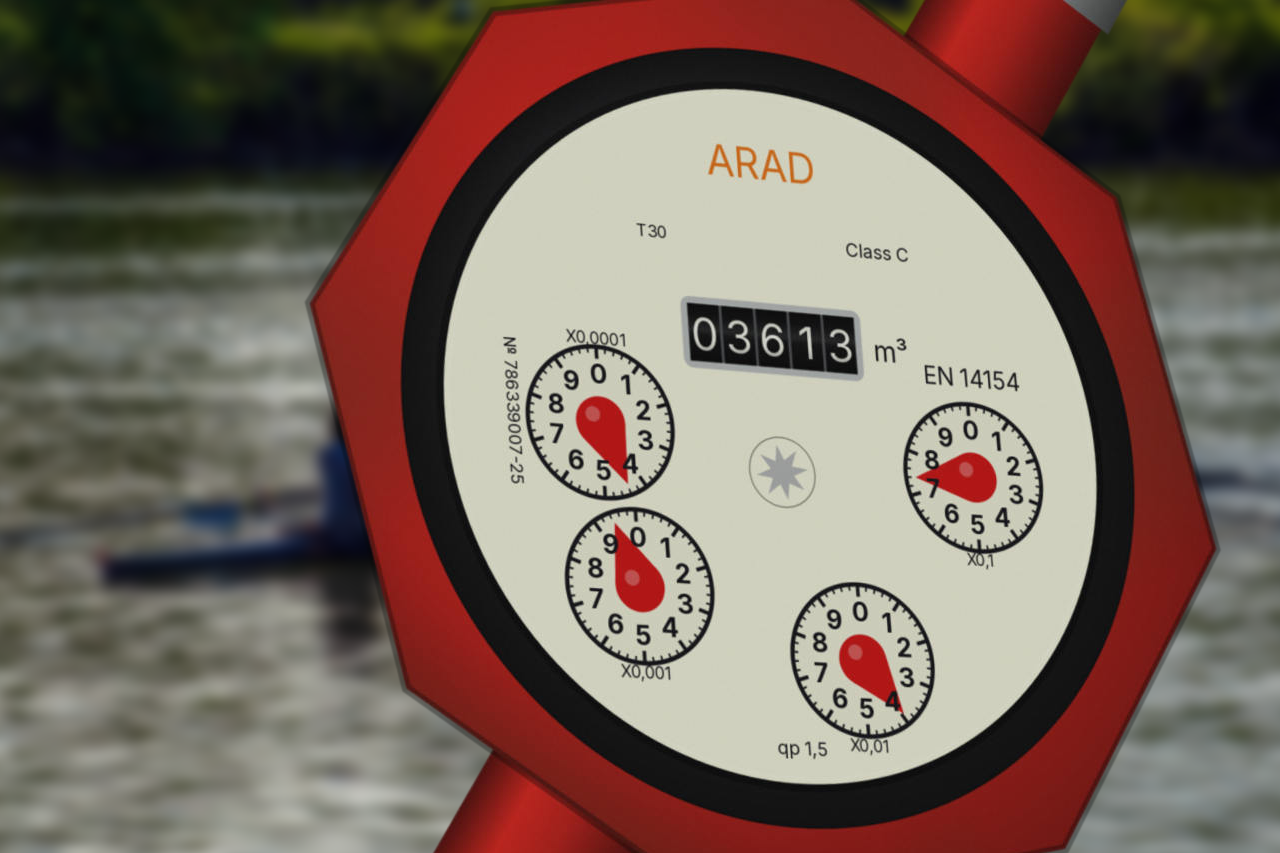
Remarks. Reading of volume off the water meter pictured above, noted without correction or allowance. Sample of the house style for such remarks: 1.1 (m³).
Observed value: 3613.7394 (m³)
